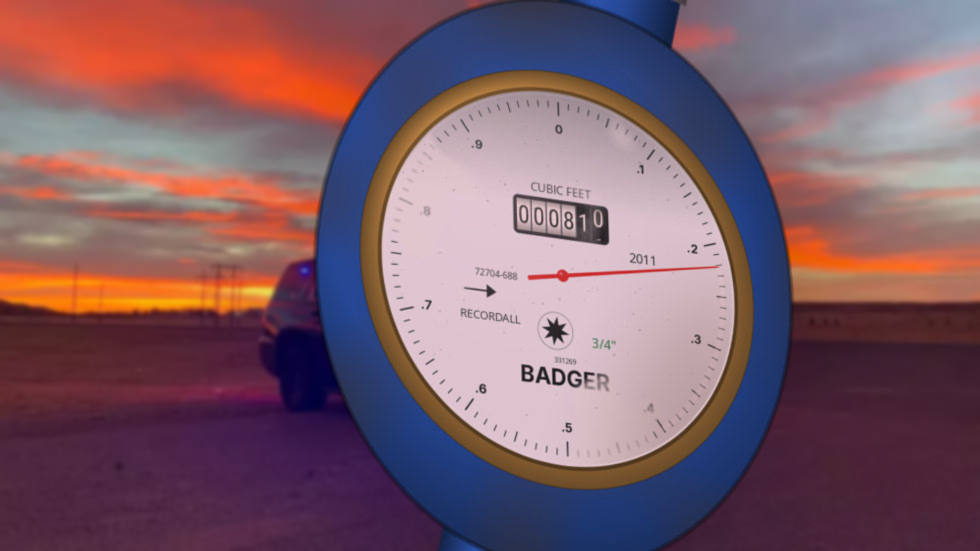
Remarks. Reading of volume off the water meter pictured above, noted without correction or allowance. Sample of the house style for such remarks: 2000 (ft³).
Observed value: 810.22 (ft³)
